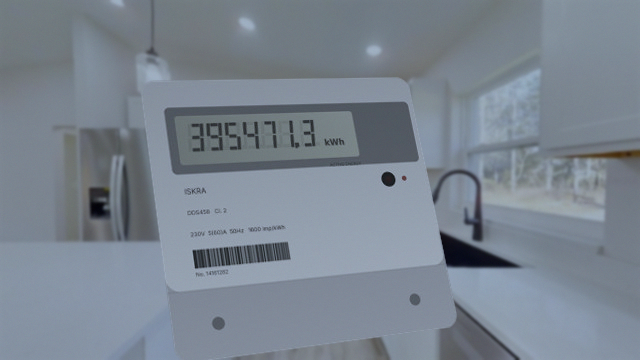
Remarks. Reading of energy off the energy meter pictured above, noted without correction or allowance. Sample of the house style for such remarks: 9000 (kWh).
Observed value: 395471.3 (kWh)
